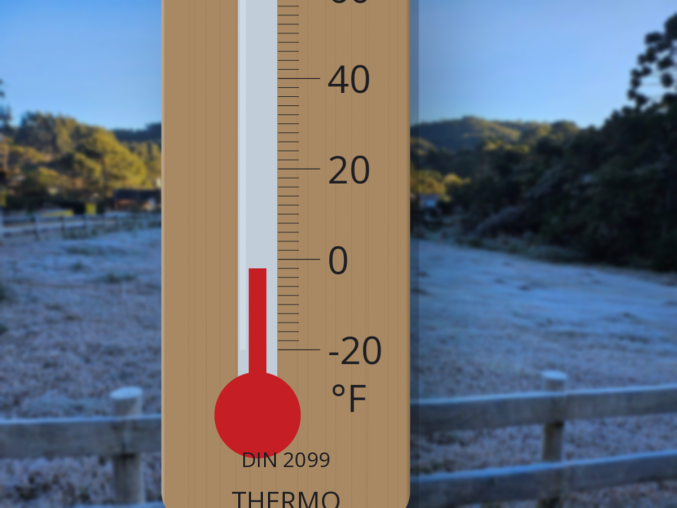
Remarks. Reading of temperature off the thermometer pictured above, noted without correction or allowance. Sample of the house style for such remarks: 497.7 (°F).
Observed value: -2 (°F)
